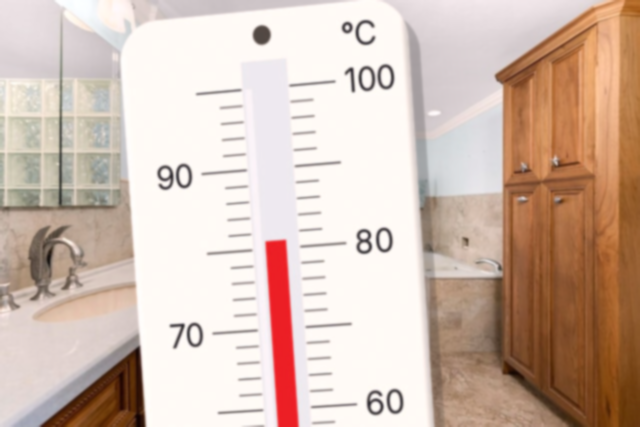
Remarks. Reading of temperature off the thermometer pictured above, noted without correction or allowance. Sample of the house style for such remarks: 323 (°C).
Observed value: 81 (°C)
